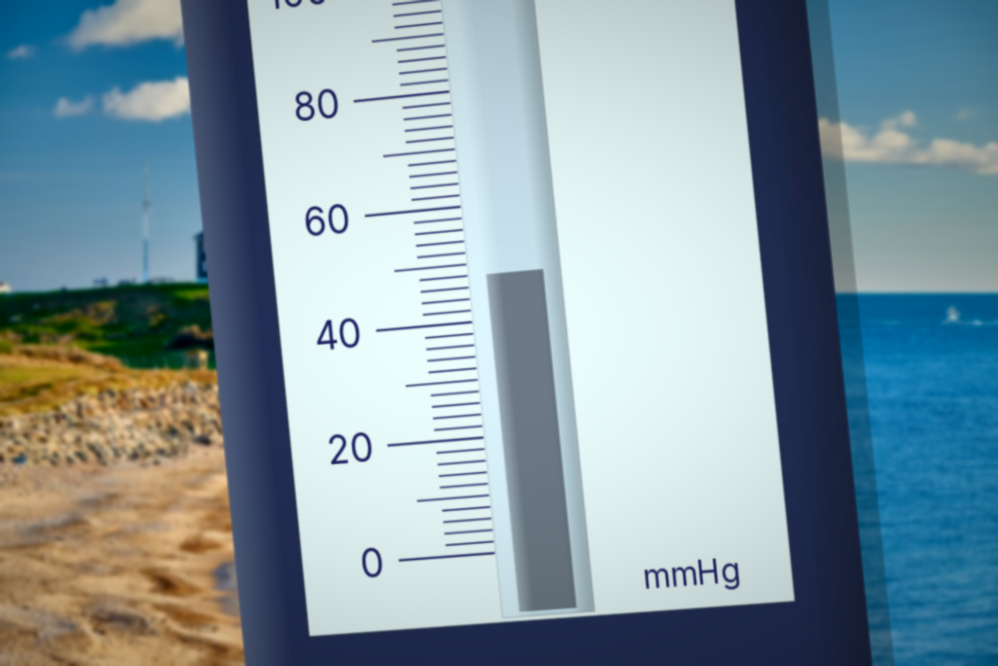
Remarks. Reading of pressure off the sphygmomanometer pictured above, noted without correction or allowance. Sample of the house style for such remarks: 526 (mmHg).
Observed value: 48 (mmHg)
